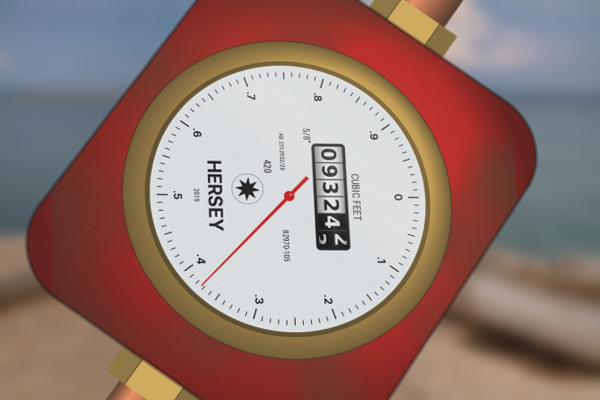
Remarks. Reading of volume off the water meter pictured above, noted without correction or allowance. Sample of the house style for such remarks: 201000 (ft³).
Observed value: 93242.37 (ft³)
